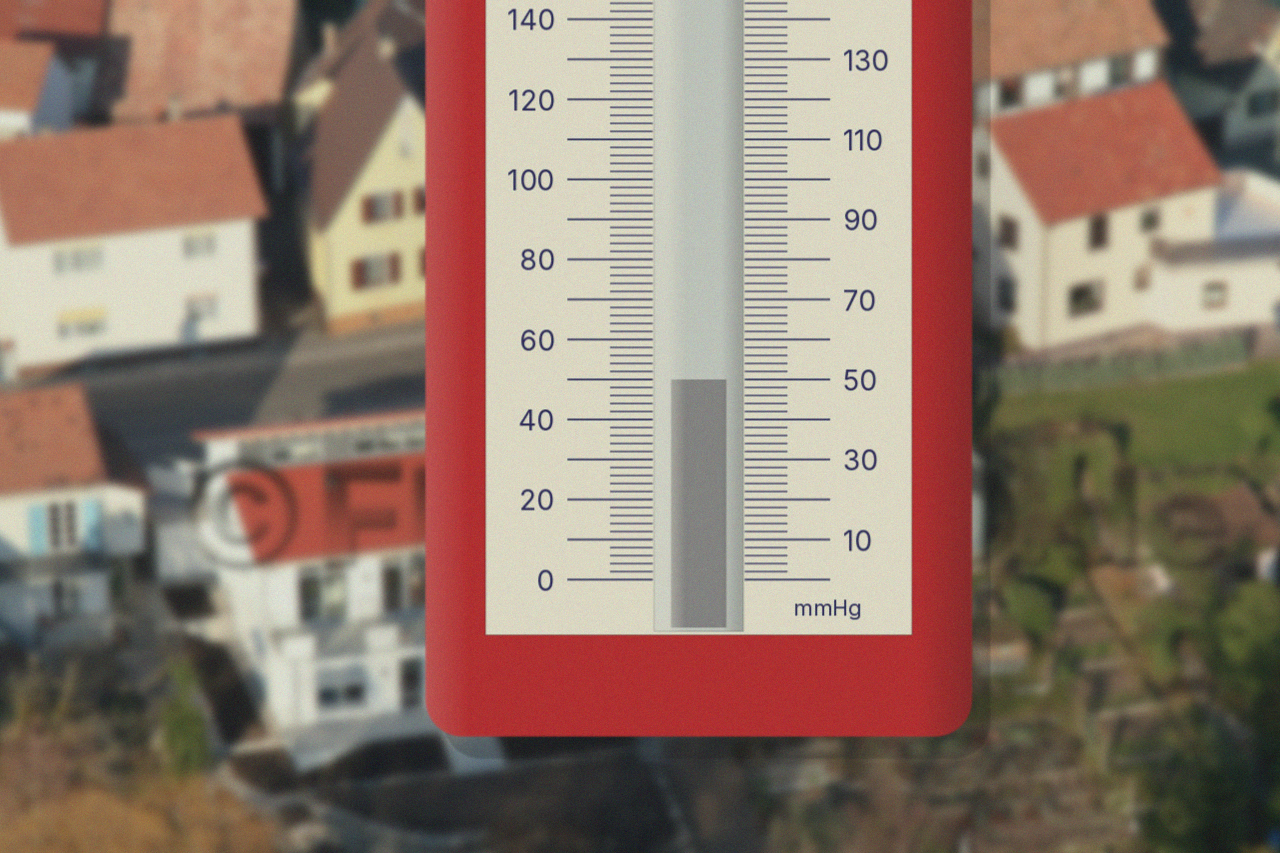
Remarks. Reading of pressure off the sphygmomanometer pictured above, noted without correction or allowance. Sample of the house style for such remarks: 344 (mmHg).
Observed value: 50 (mmHg)
